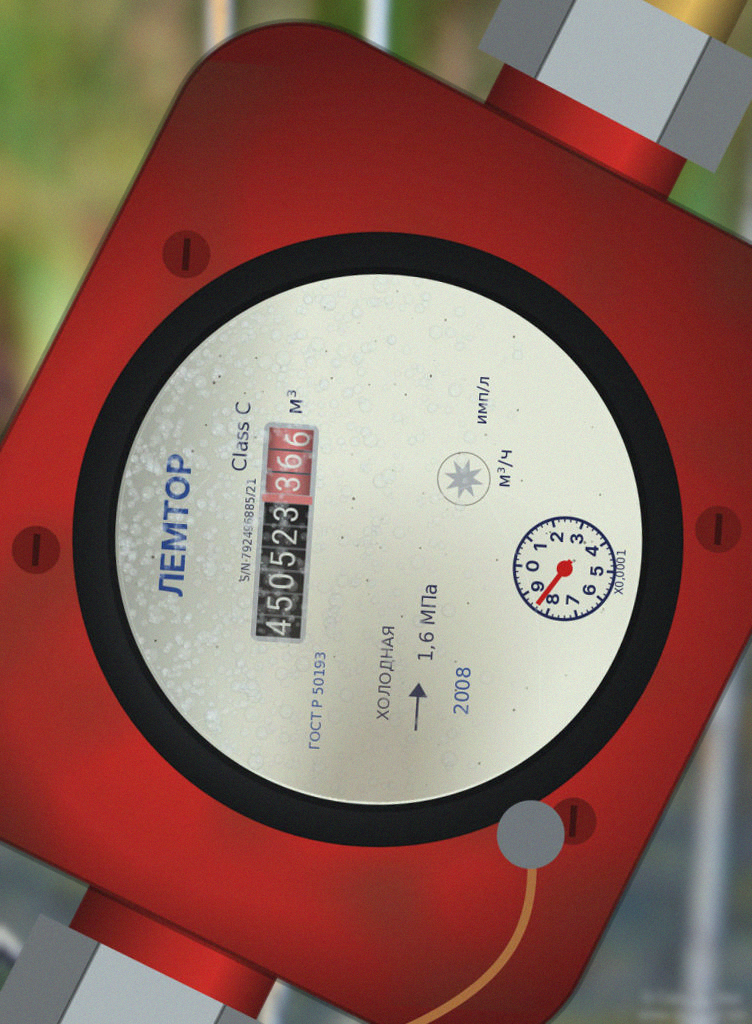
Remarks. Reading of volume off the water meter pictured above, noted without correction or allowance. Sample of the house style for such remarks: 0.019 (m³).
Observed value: 450523.3658 (m³)
